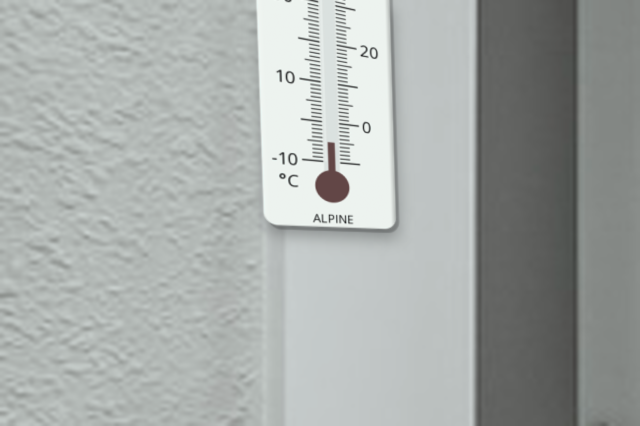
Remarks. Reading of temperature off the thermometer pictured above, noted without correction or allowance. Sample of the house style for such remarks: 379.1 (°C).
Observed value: -5 (°C)
